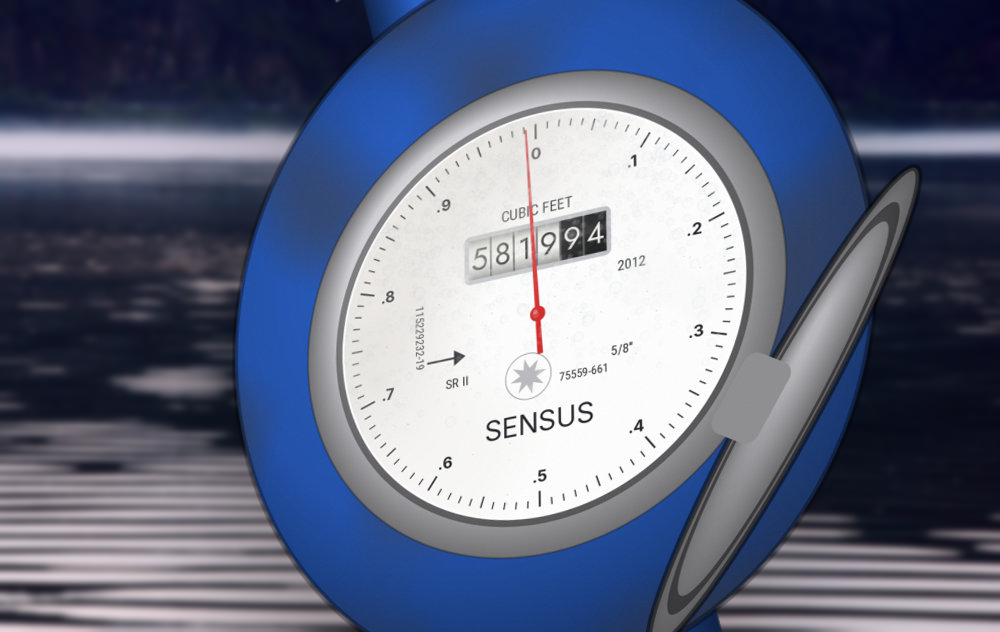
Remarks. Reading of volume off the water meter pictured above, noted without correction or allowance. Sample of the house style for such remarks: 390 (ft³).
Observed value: 581993.99 (ft³)
